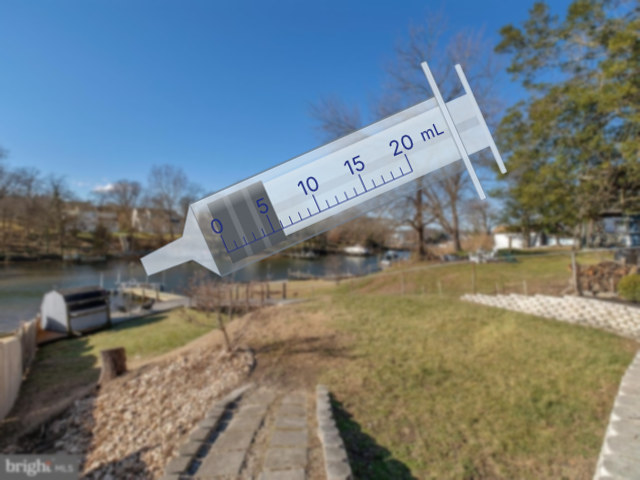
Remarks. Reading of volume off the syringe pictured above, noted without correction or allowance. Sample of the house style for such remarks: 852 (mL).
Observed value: 0 (mL)
